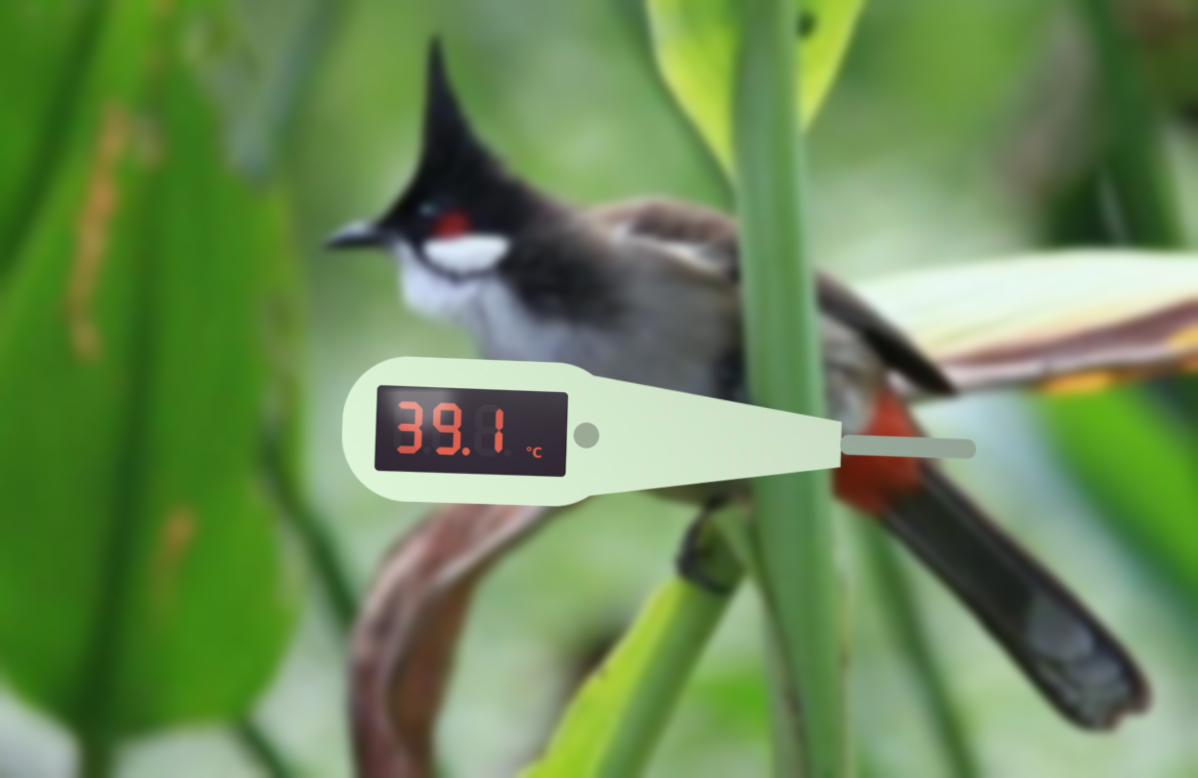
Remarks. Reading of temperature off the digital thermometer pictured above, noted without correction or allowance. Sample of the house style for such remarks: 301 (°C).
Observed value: 39.1 (°C)
